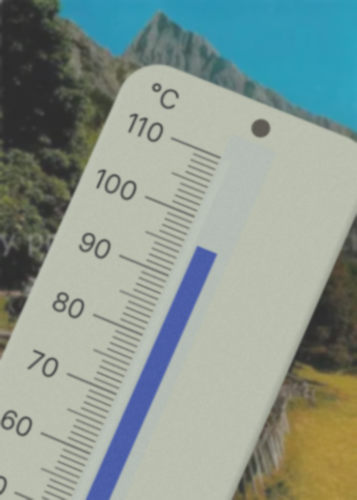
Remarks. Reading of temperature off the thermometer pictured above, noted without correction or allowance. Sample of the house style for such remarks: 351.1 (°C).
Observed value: 96 (°C)
